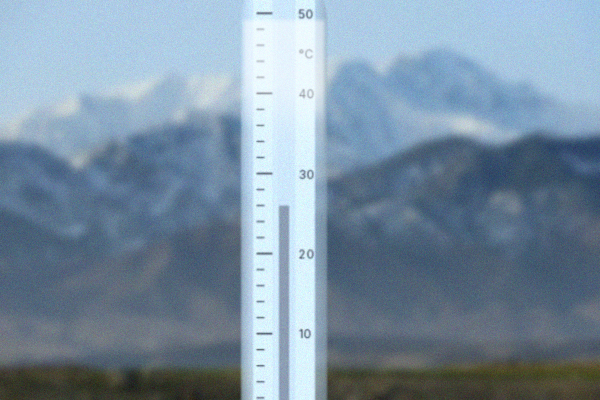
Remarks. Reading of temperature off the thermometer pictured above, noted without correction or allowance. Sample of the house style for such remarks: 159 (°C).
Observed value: 26 (°C)
